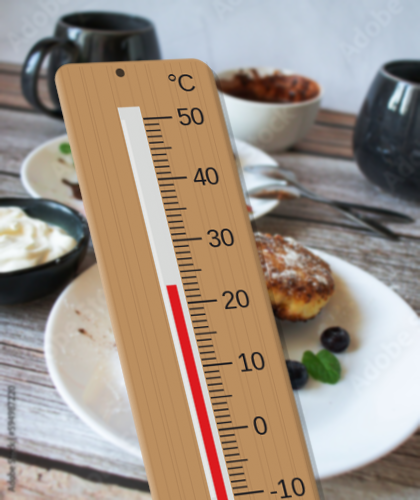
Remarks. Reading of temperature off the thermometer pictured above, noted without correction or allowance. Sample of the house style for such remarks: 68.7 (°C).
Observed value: 23 (°C)
